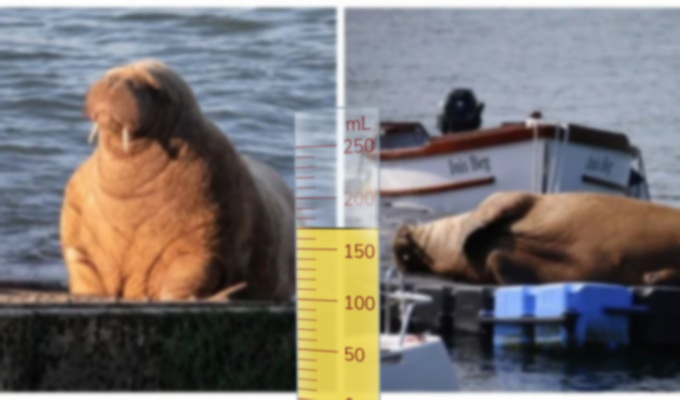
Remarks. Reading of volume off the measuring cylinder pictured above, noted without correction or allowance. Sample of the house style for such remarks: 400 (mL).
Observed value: 170 (mL)
